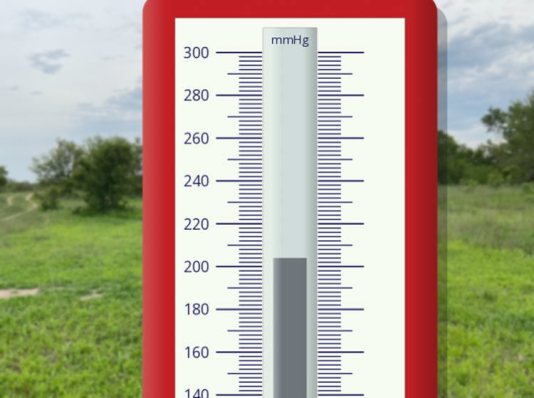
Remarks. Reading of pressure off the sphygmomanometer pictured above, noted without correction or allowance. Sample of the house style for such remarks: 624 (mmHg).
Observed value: 204 (mmHg)
